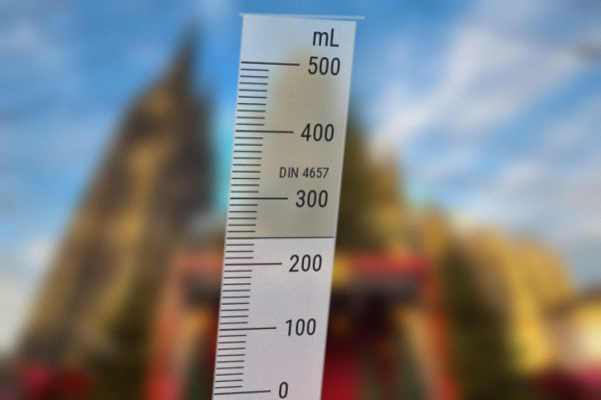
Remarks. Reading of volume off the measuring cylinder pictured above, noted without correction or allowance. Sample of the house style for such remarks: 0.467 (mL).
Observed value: 240 (mL)
